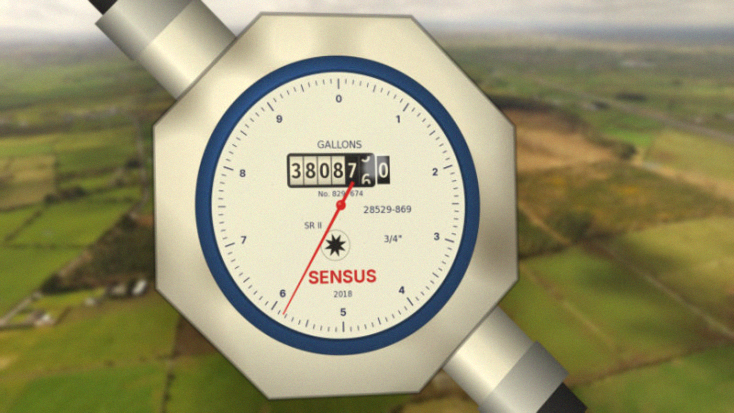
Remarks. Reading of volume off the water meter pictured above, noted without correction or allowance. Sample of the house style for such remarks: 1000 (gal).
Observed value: 3808755.8 (gal)
